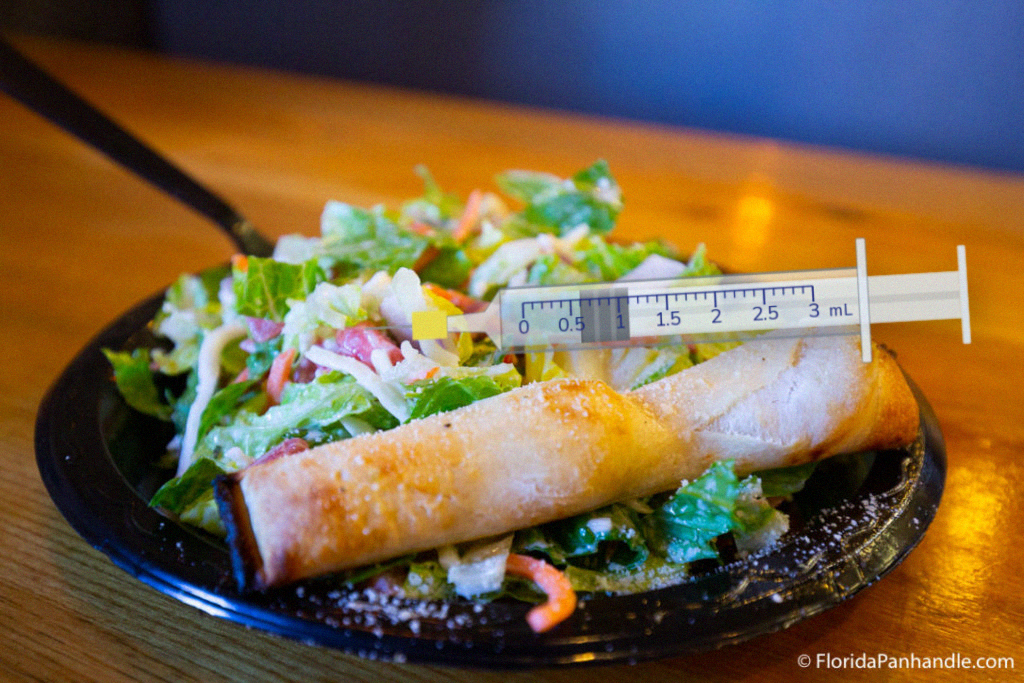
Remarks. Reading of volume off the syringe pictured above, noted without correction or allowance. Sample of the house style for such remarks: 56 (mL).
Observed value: 0.6 (mL)
